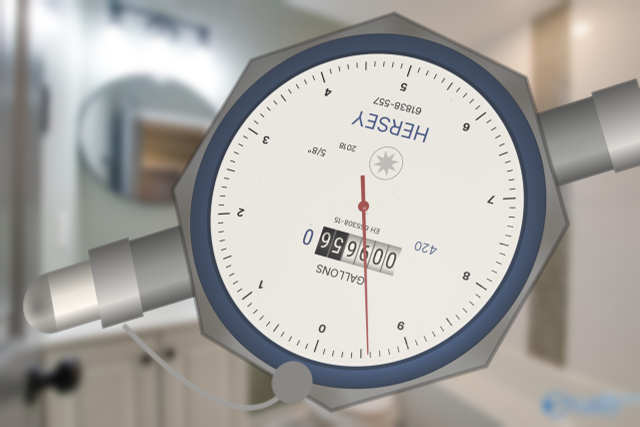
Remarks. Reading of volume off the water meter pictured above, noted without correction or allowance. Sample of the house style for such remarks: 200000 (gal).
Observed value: 96559.4 (gal)
